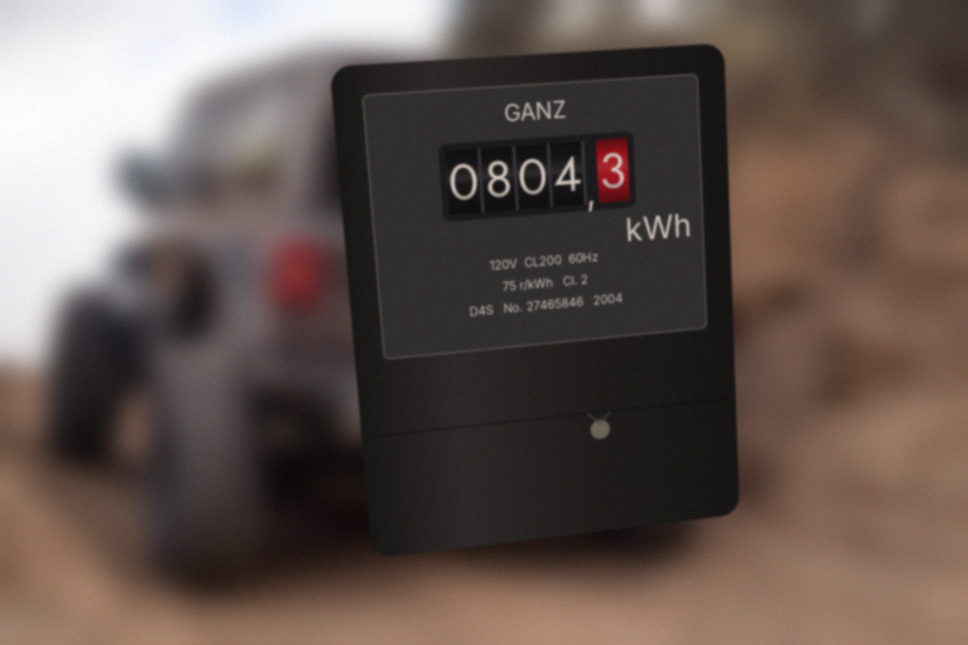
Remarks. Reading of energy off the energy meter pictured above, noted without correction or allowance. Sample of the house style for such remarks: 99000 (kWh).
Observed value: 804.3 (kWh)
